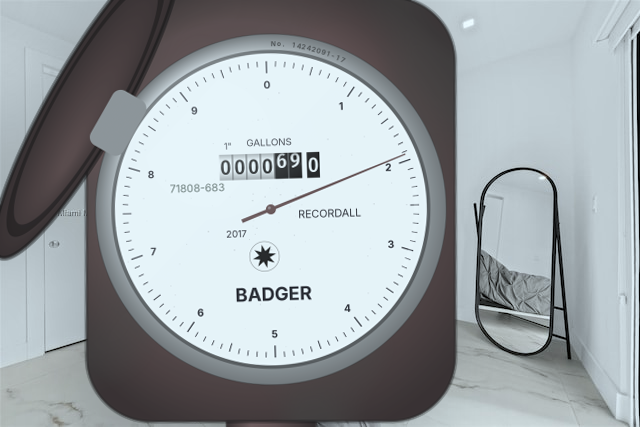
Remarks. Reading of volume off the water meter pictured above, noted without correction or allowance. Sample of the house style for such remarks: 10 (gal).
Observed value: 691.9 (gal)
